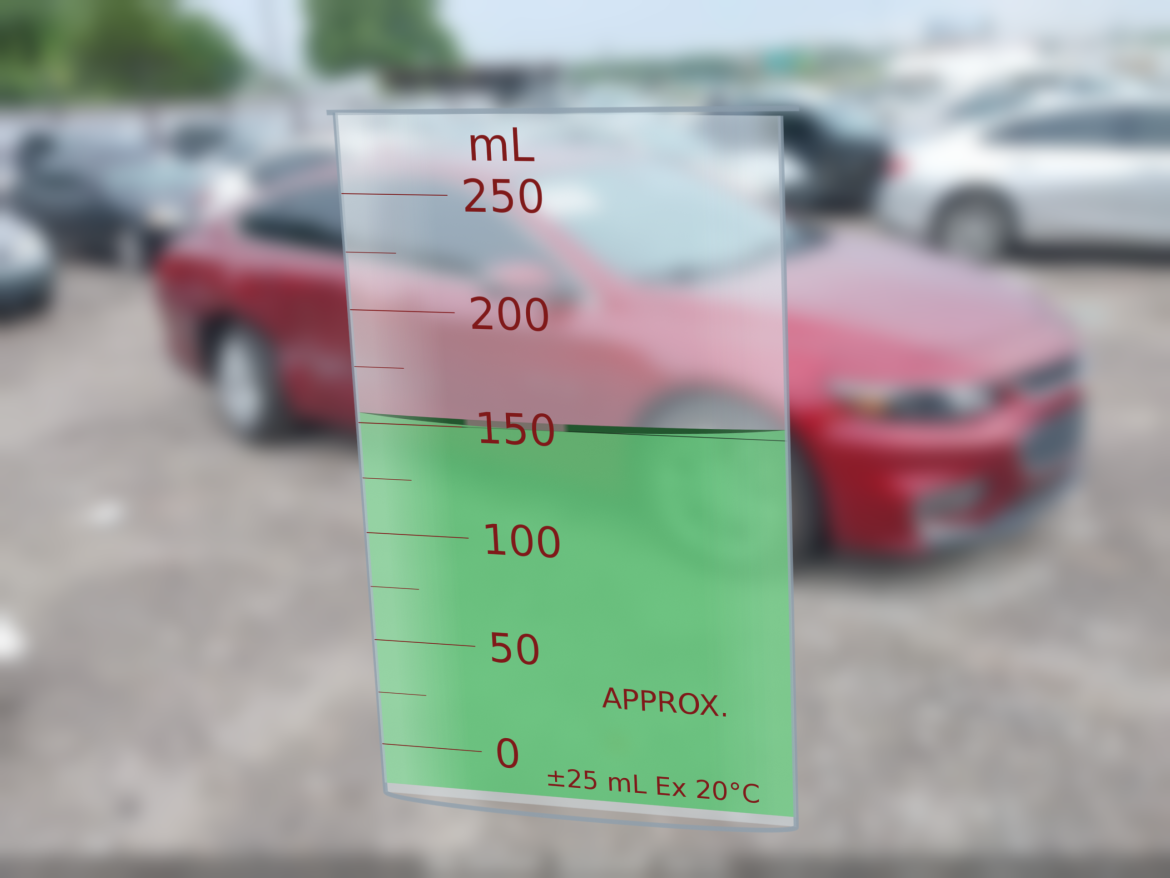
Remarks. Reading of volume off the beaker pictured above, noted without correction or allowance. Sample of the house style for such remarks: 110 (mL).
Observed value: 150 (mL)
